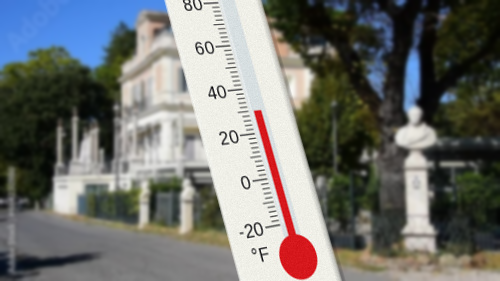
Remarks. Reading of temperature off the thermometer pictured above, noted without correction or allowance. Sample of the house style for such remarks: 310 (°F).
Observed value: 30 (°F)
